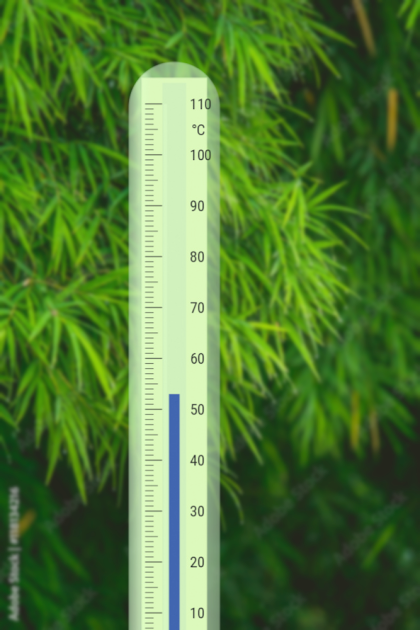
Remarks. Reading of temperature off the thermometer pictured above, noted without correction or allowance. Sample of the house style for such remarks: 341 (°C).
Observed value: 53 (°C)
